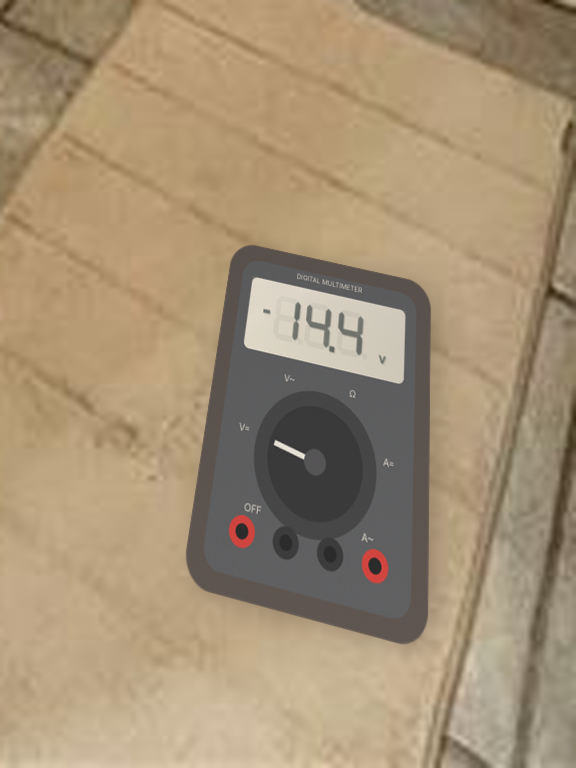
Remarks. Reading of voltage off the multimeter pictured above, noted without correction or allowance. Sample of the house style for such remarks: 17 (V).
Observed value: -14.4 (V)
